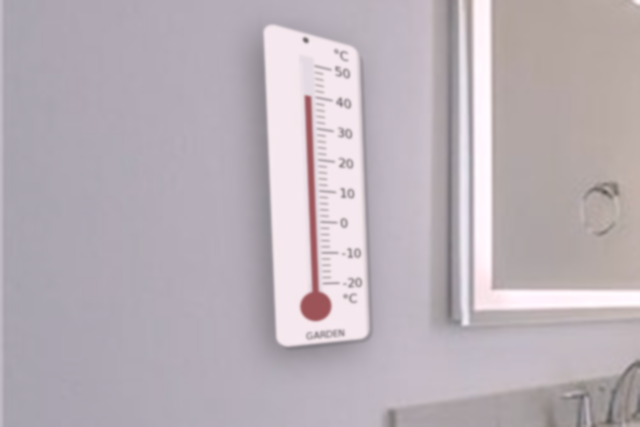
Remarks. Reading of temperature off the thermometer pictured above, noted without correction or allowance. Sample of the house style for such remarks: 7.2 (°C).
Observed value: 40 (°C)
